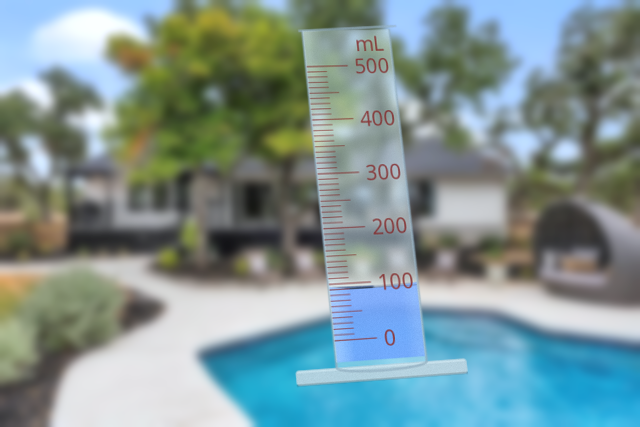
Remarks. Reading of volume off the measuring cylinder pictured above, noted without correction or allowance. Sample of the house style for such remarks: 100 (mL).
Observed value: 90 (mL)
